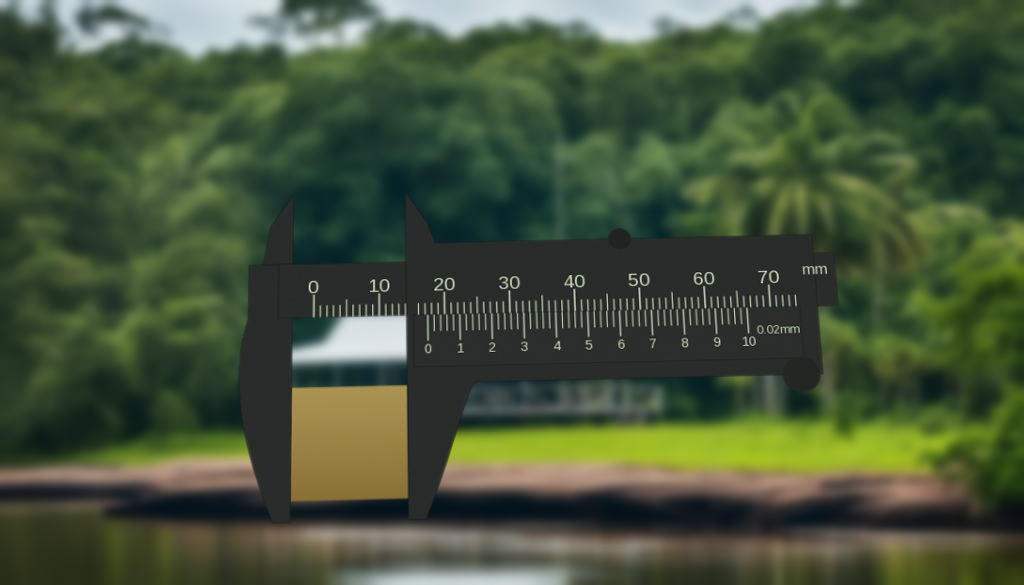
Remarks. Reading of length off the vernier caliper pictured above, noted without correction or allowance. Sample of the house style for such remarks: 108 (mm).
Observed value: 17.4 (mm)
